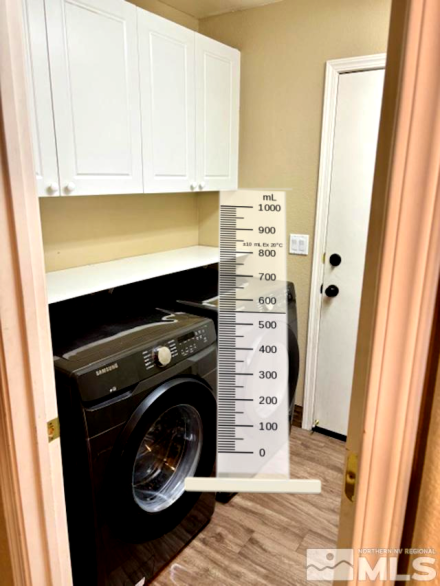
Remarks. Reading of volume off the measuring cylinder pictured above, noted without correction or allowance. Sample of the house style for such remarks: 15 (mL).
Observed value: 550 (mL)
